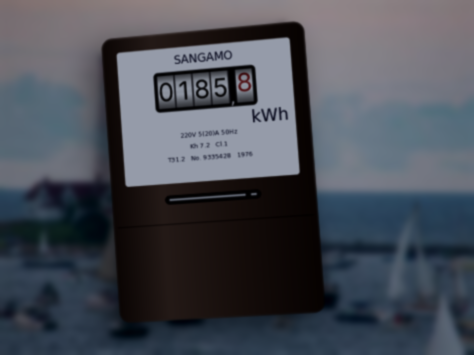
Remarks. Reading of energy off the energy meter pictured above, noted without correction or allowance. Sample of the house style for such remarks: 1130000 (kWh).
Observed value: 185.8 (kWh)
